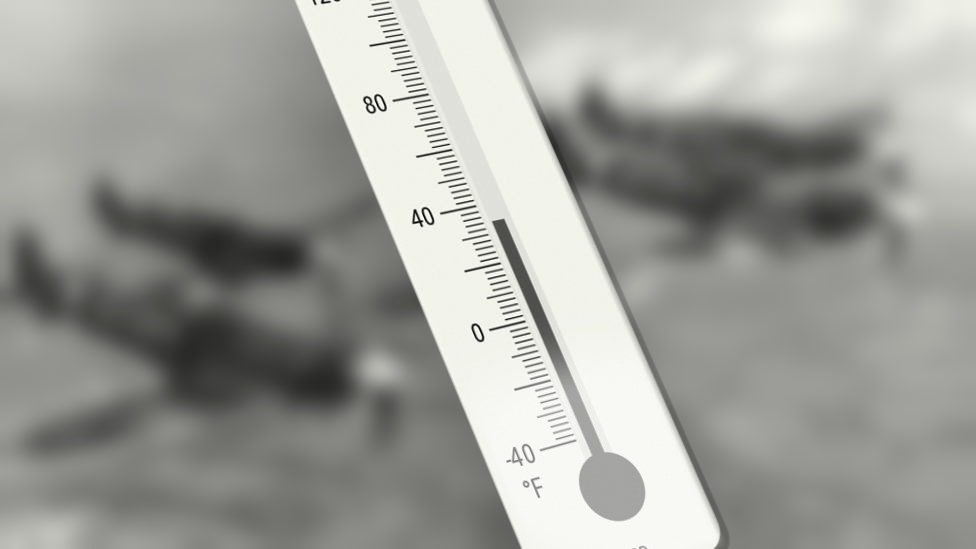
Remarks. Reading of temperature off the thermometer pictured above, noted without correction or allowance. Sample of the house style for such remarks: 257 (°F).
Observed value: 34 (°F)
